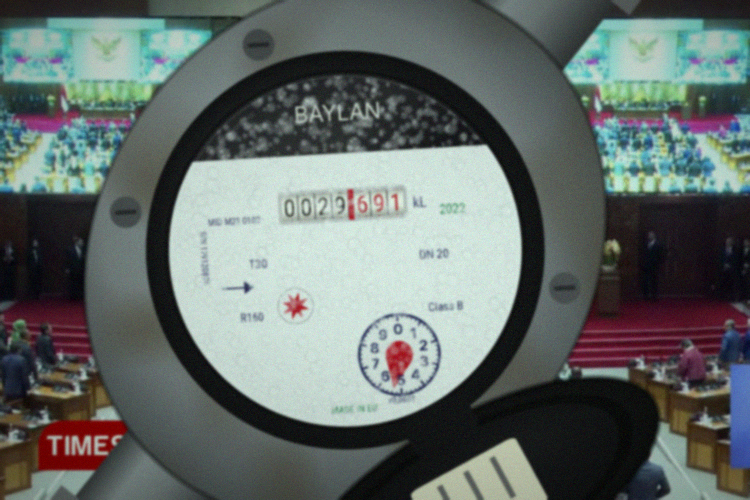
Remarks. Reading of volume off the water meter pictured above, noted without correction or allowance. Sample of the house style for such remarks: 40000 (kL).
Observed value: 29.6915 (kL)
